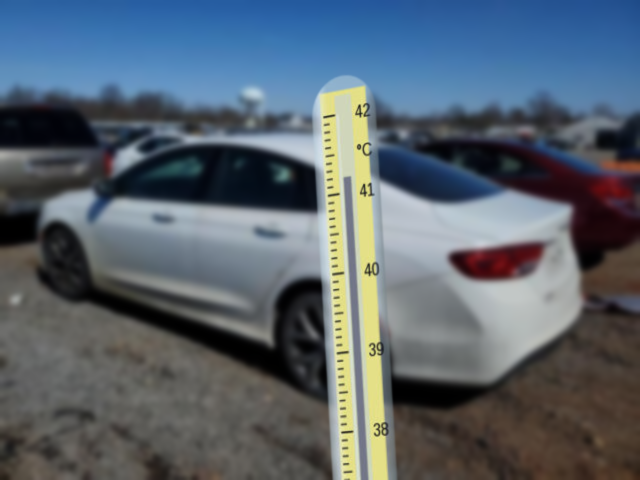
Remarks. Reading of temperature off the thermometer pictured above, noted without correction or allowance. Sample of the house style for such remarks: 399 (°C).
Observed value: 41.2 (°C)
